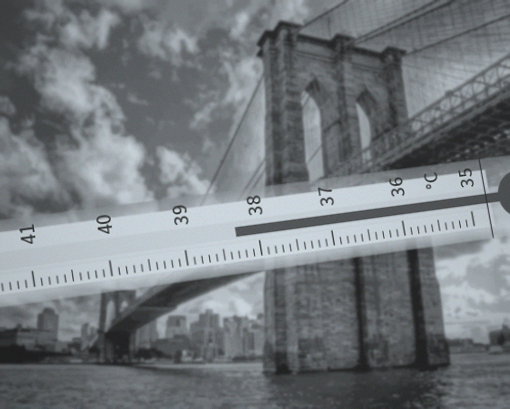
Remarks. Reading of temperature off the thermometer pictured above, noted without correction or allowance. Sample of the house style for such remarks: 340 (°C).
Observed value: 38.3 (°C)
